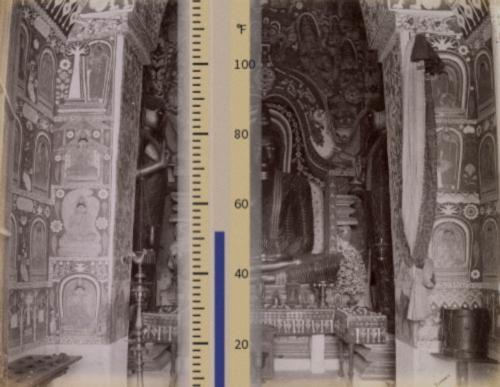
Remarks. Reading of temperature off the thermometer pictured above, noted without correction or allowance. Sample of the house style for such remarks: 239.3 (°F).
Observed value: 52 (°F)
